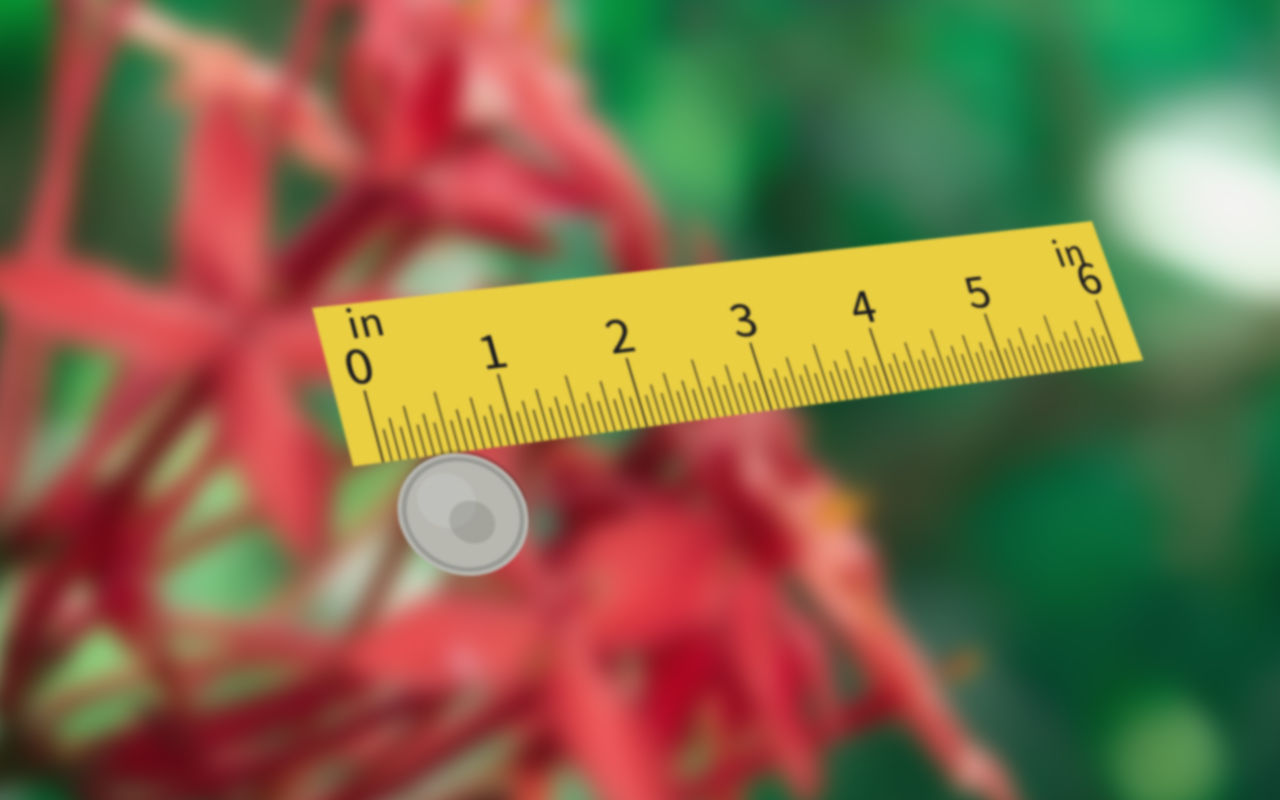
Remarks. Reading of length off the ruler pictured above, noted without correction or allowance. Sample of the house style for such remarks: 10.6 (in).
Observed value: 0.9375 (in)
